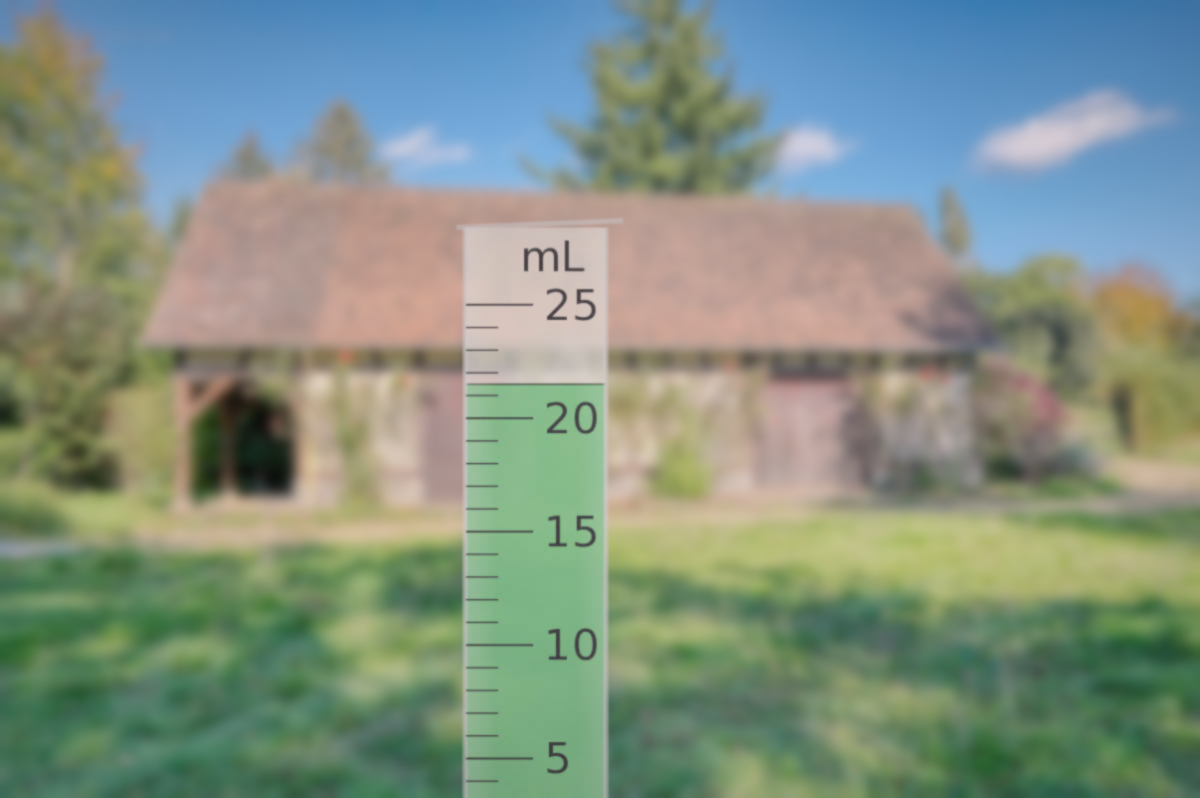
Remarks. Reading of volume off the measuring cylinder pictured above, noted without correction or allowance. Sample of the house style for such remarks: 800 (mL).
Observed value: 21.5 (mL)
